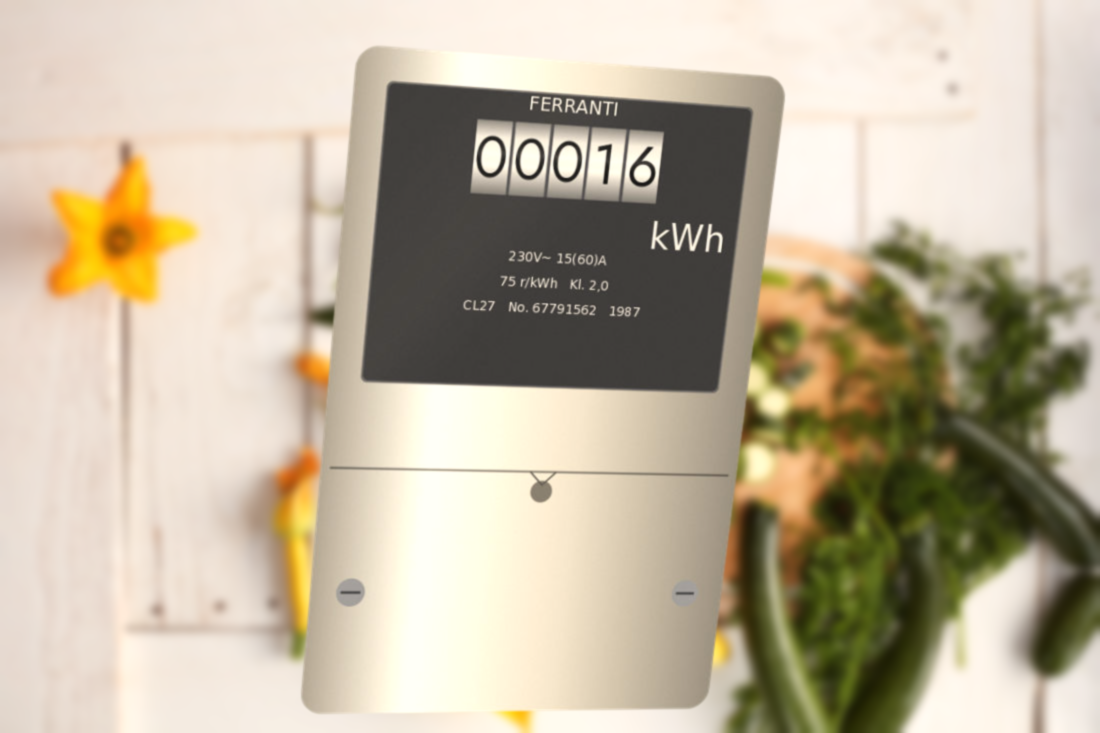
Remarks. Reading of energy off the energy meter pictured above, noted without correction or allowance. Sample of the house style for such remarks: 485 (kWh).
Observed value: 16 (kWh)
